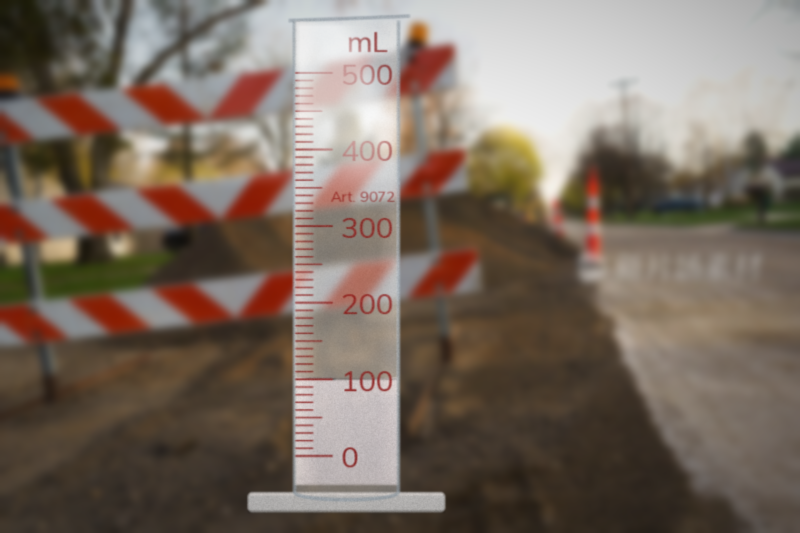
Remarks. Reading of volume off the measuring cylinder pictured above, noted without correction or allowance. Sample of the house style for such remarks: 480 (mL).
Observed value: 100 (mL)
